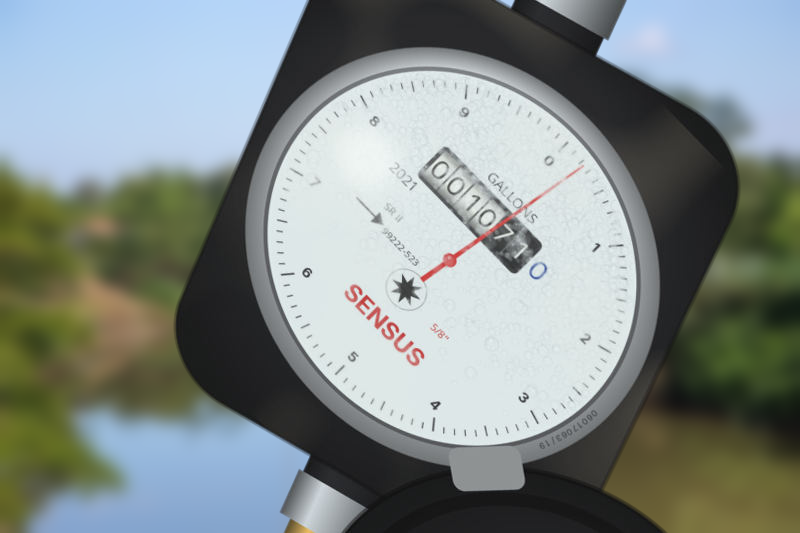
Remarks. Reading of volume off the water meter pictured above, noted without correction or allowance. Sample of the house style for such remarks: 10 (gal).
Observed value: 10710.2 (gal)
